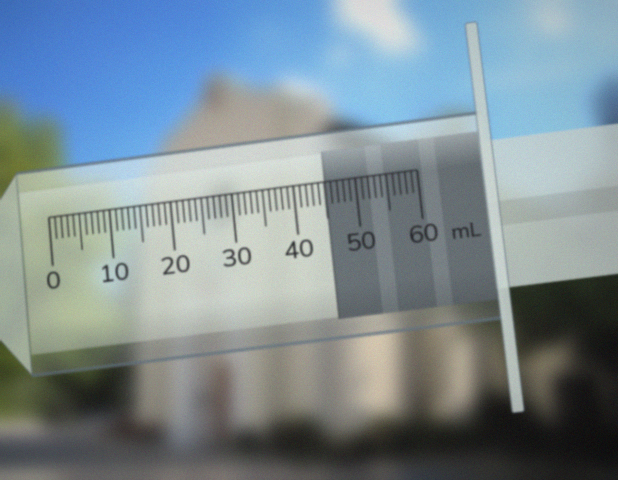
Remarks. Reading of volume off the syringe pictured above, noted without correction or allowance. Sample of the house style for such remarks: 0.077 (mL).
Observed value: 45 (mL)
